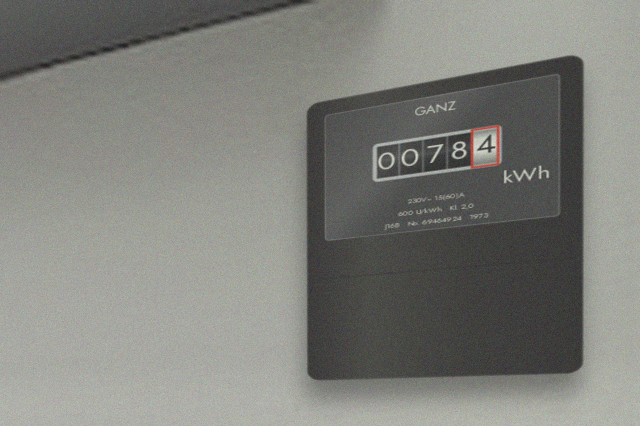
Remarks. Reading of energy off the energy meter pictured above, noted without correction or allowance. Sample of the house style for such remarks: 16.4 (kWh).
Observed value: 78.4 (kWh)
